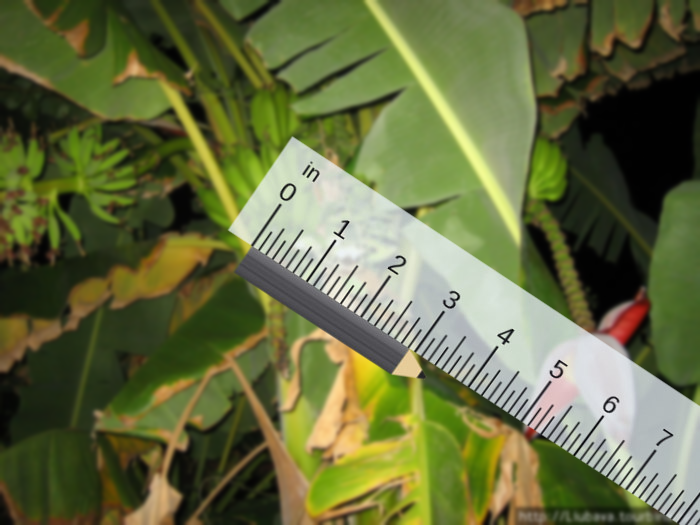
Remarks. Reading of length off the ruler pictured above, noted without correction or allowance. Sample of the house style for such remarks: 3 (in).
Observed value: 3.375 (in)
